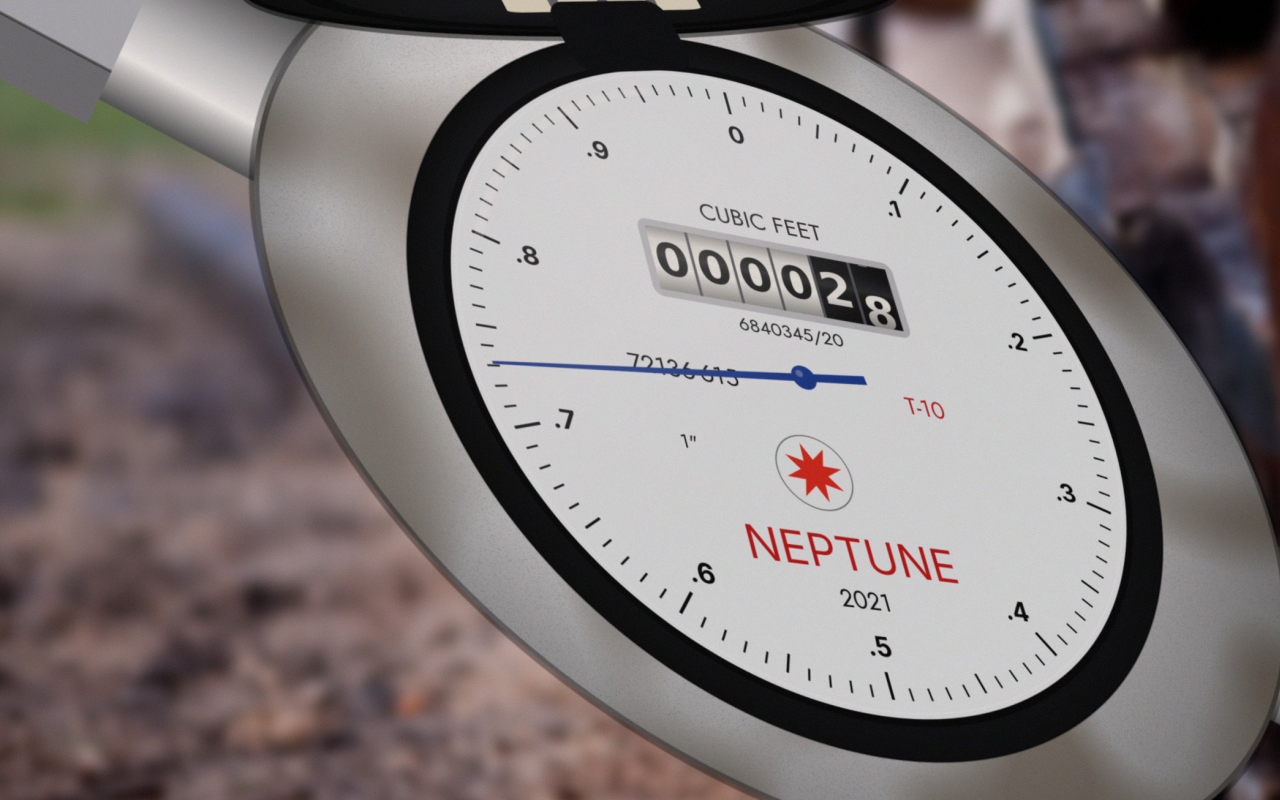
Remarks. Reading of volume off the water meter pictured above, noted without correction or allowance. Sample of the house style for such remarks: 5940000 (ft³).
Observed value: 27.73 (ft³)
